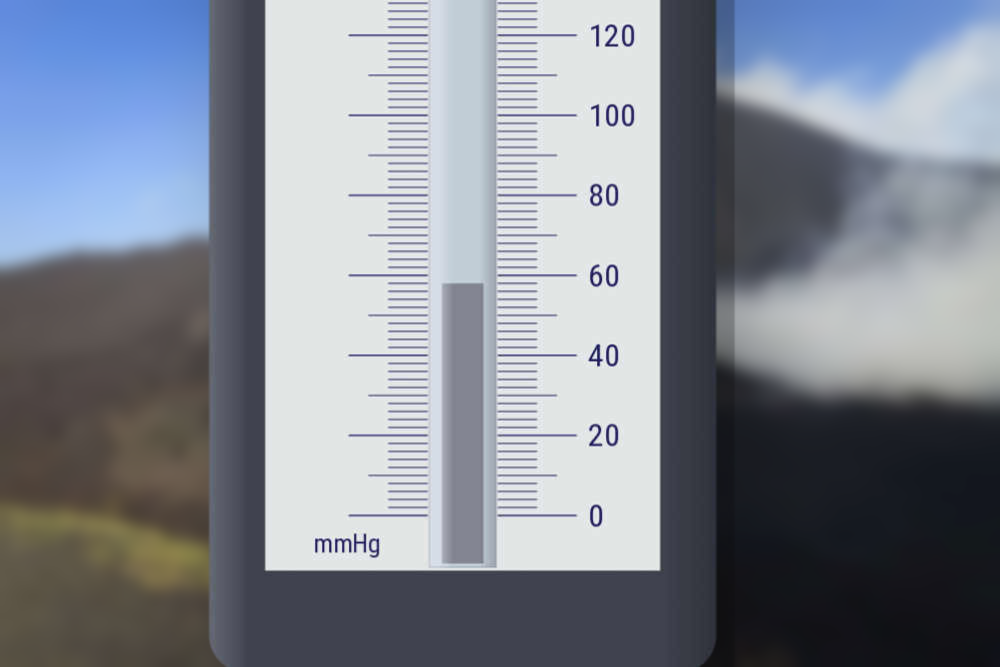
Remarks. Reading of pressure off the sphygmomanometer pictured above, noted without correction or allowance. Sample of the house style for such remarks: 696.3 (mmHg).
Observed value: 58 (mmHg)
